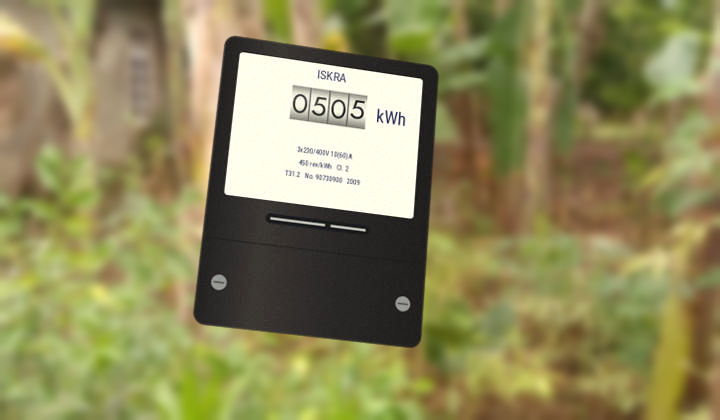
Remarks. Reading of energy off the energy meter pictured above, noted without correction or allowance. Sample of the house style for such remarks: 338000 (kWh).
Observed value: 505 (kWh)
